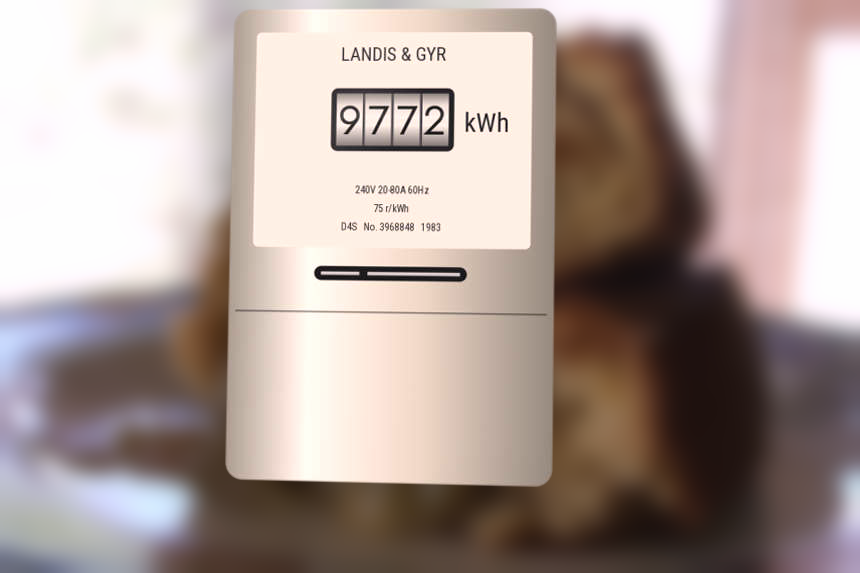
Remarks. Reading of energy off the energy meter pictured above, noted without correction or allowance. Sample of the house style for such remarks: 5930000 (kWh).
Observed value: 9772 (kWh)
